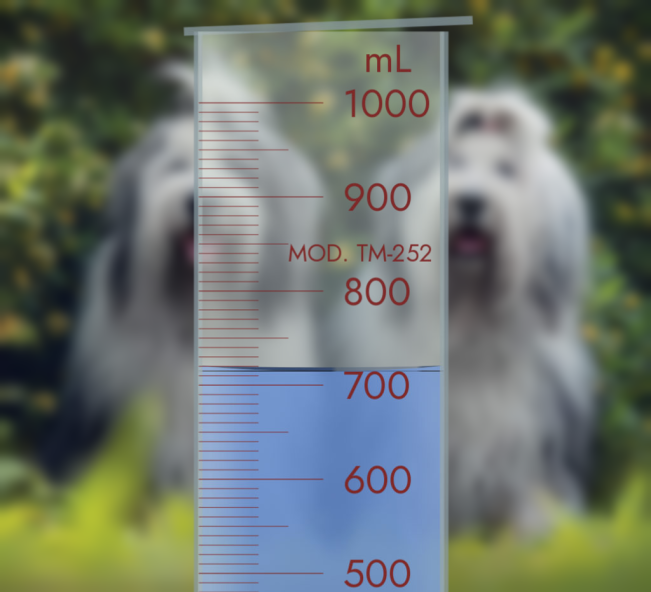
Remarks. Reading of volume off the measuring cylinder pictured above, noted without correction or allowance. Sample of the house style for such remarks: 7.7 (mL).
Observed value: 715 (mL)
